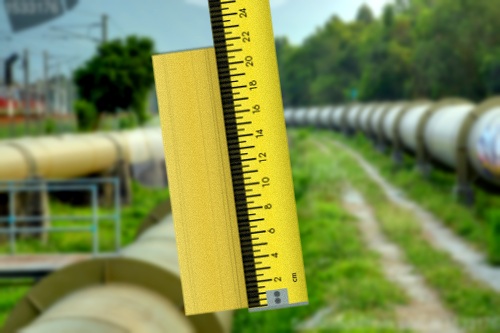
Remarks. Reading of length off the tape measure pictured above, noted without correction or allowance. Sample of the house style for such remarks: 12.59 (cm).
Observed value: 21.5 (cm)
